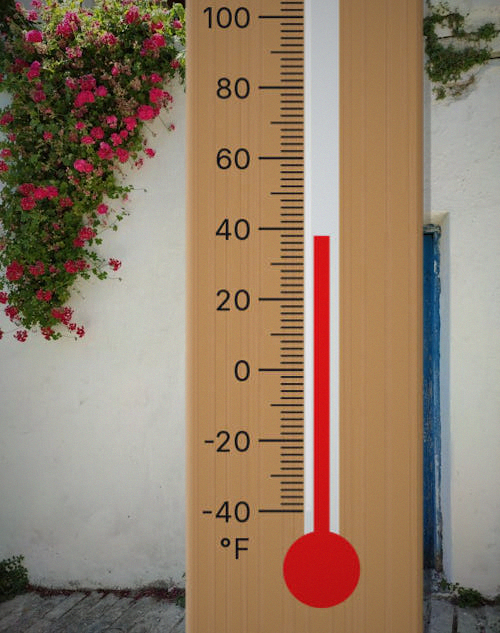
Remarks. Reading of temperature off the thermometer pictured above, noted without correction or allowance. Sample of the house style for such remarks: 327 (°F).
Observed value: 38 (°F)
